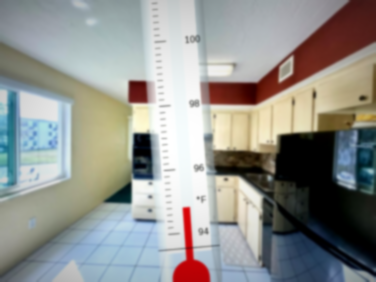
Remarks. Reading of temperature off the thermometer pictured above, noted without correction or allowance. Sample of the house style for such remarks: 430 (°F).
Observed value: 94.8 (°F)
